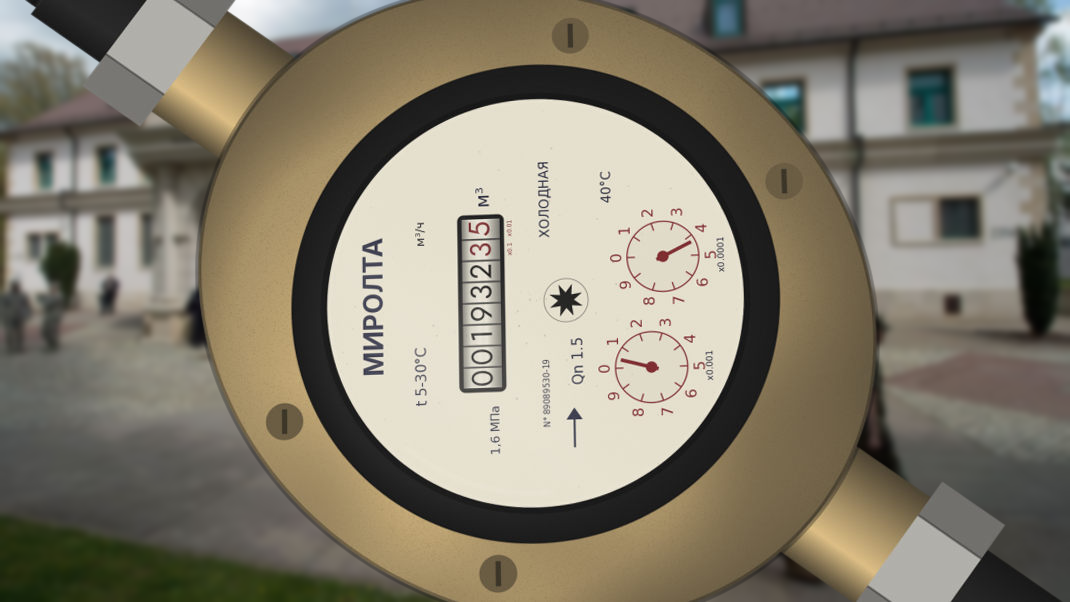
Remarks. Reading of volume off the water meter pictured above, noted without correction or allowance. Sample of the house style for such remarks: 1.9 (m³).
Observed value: 1932.3504 (m³)
